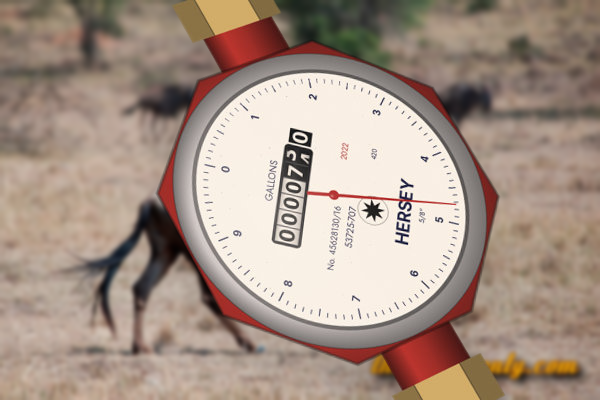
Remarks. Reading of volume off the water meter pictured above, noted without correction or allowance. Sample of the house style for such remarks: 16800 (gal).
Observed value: 734.7 (gal)
